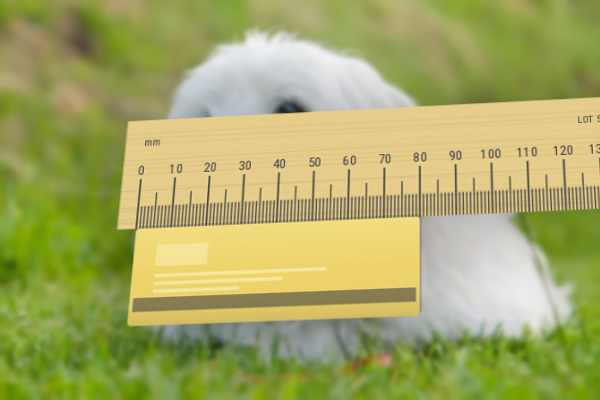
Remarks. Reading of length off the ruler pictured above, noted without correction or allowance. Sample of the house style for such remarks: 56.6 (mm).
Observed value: 80 (mm)
